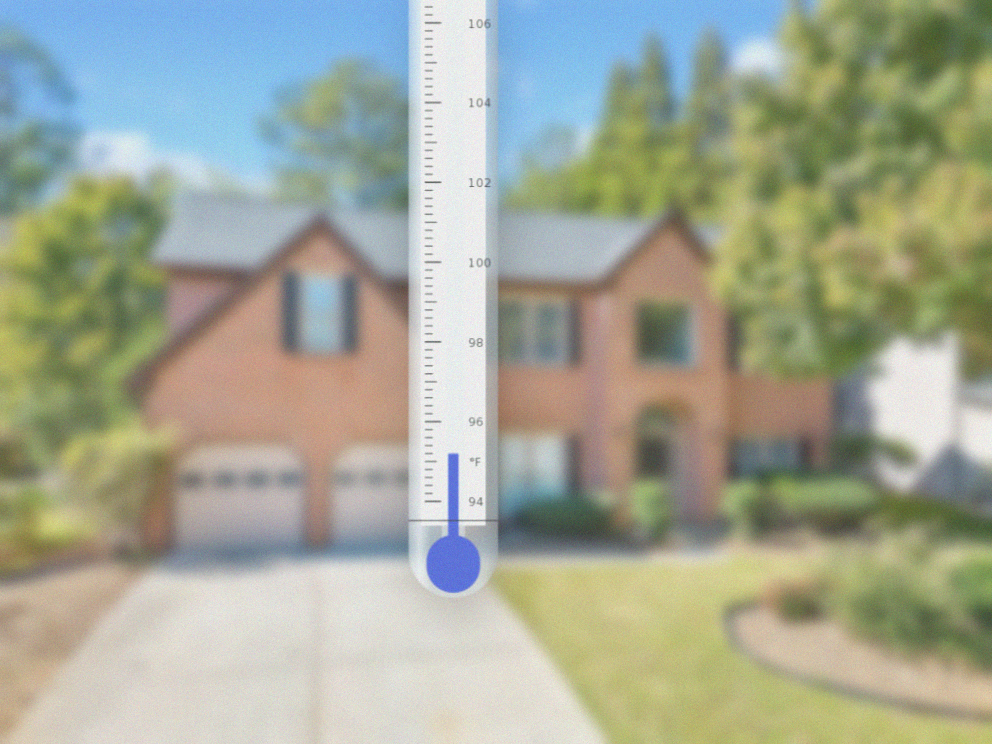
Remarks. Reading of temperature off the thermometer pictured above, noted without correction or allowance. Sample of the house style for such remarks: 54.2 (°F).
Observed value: 95.2 (°F)
